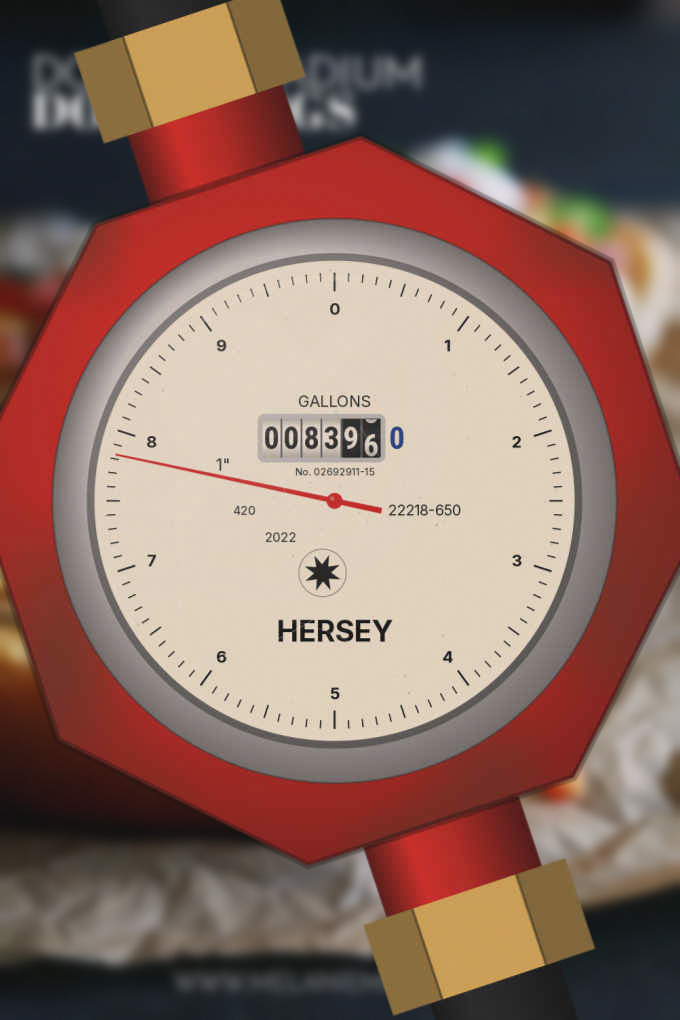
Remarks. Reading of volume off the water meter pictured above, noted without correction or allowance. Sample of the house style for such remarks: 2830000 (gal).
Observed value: 83957.8 (gal)
